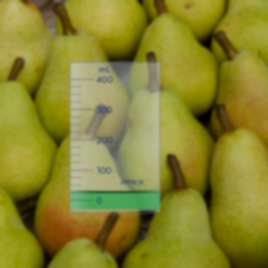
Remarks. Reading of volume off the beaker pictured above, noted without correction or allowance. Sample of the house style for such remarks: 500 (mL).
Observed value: 25 (mL)
